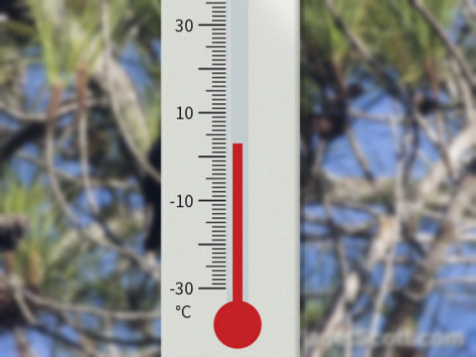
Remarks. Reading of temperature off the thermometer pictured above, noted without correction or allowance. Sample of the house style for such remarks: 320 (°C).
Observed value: 3 (°C)
